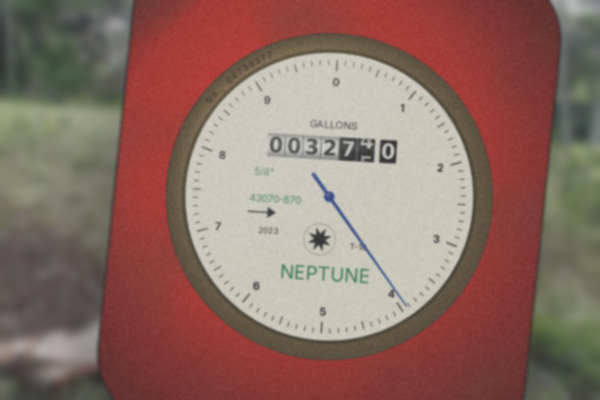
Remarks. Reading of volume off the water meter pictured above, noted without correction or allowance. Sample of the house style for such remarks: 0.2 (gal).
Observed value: 32743.9 (gal)
